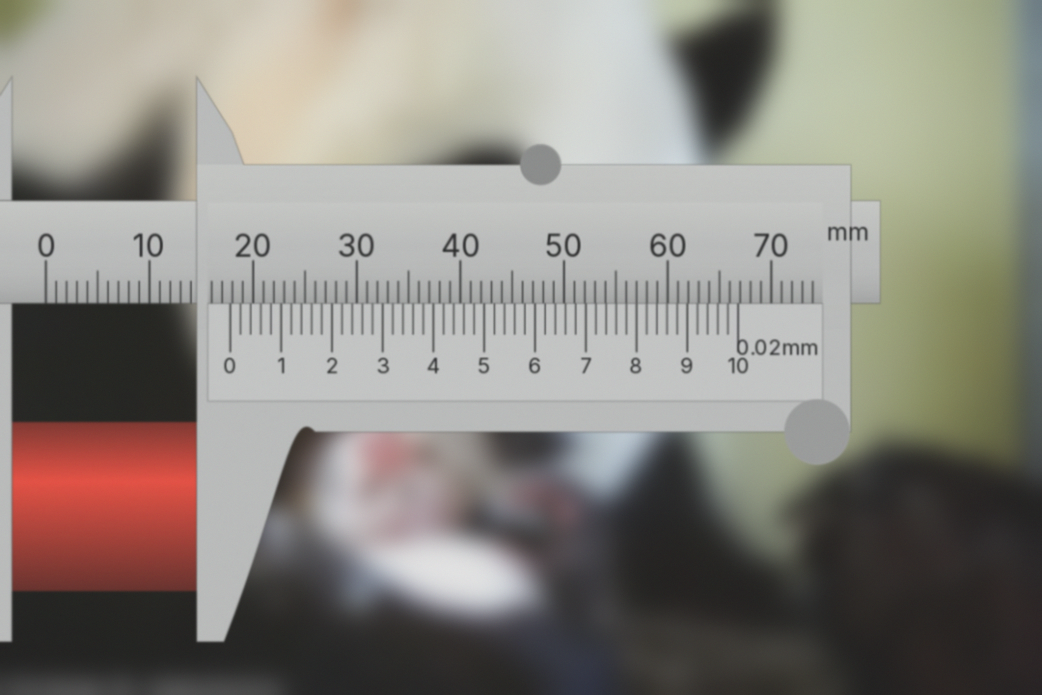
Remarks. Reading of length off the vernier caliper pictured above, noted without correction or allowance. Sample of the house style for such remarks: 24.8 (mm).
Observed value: 17.8 (mm)
